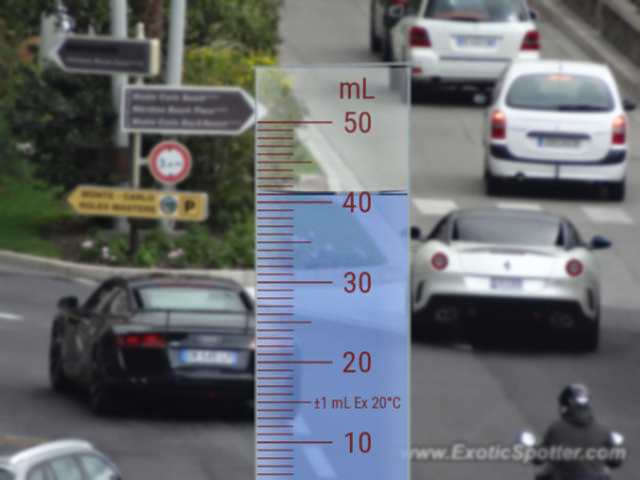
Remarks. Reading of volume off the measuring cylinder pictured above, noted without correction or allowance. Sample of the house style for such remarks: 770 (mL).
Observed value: 41 (mL)
